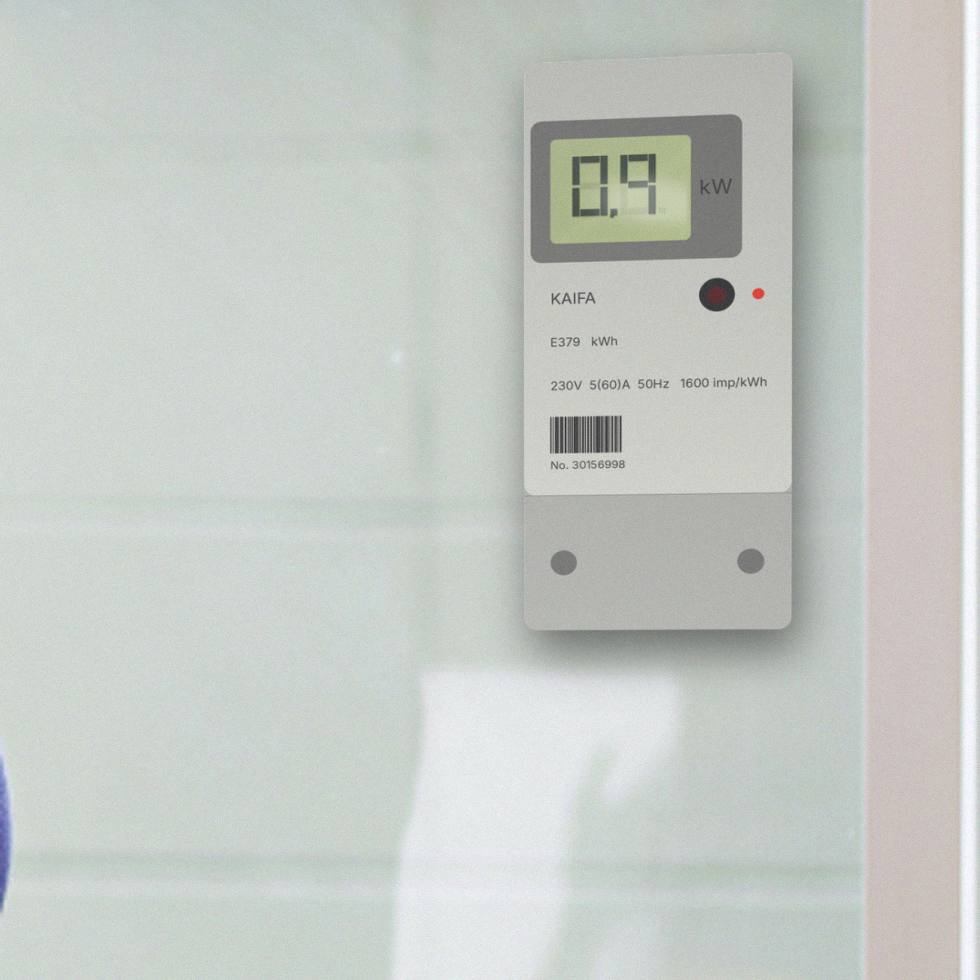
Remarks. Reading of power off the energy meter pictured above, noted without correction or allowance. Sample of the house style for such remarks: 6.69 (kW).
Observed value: 0.9 (kW)
